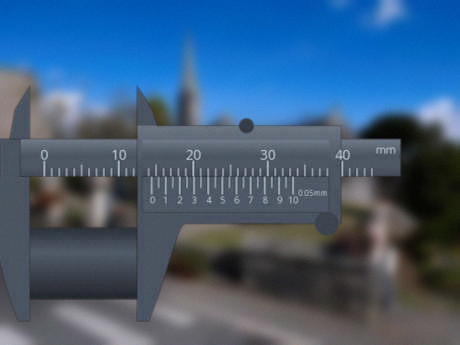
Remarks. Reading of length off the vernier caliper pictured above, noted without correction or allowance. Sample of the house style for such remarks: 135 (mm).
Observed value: 14.4 (mm)
